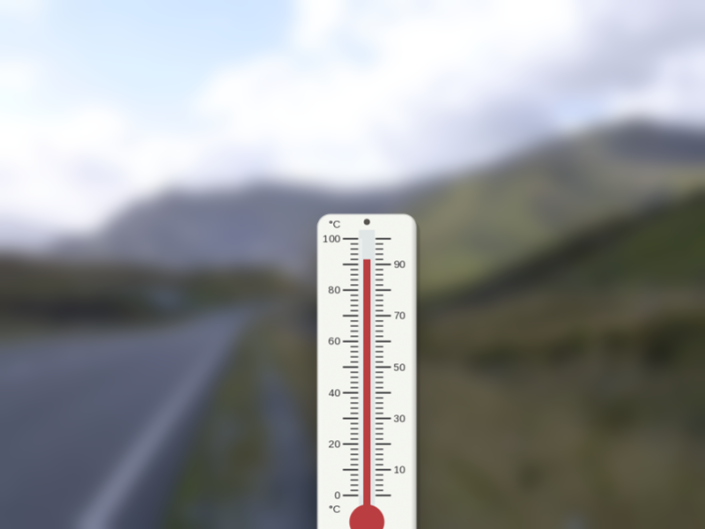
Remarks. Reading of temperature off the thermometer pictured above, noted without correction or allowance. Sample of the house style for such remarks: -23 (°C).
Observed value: 92 (°C)
